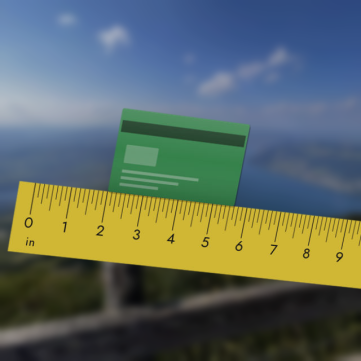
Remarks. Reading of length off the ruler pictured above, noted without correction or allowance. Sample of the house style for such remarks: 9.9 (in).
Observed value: 3.625 (in)
